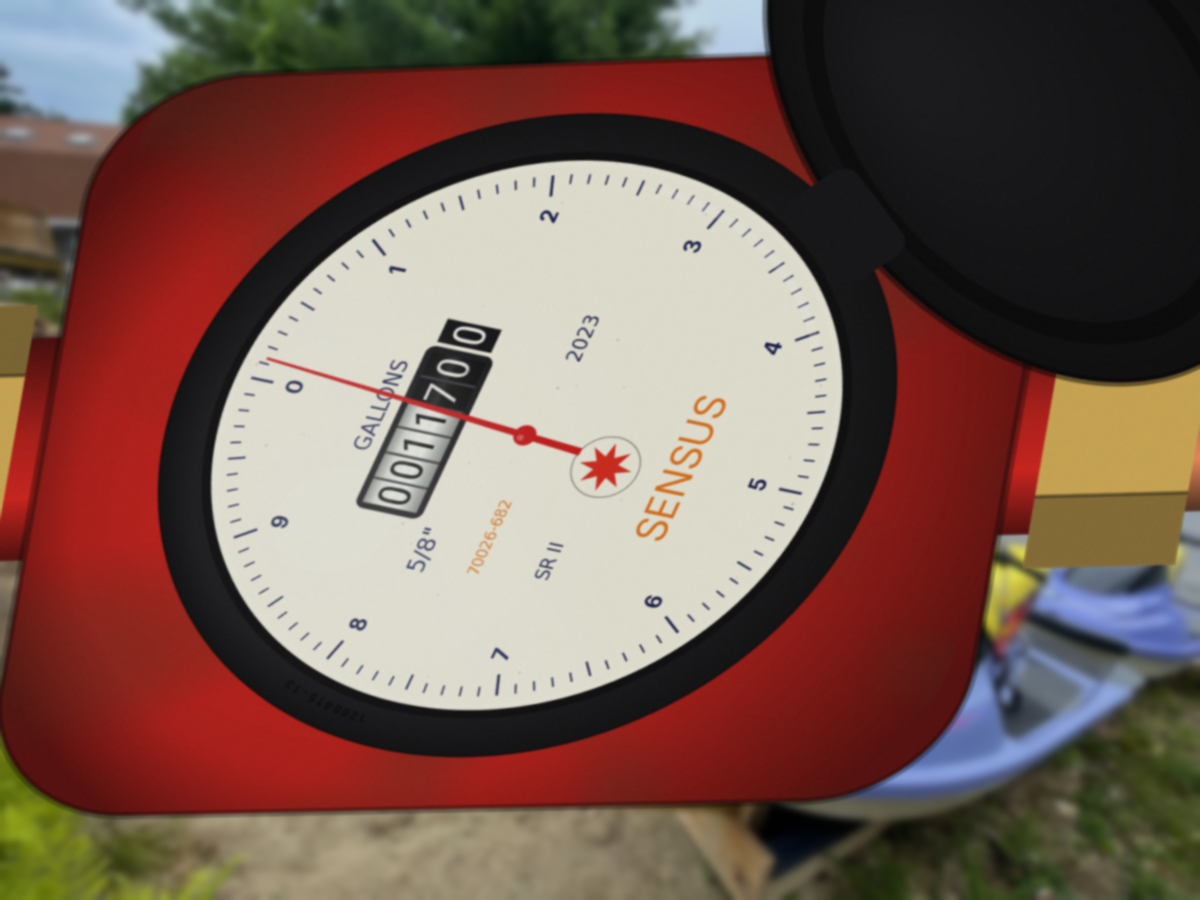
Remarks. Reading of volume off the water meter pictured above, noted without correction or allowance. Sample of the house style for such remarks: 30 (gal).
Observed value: 11700.1 (gal)
